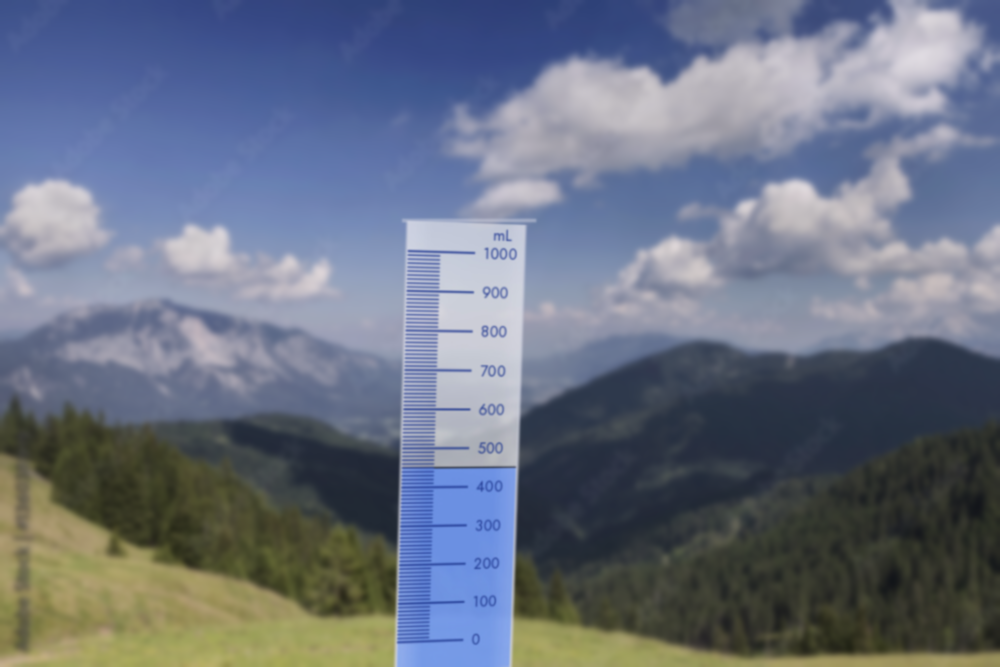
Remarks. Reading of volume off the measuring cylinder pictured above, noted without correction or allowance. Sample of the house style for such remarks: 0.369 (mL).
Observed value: 450 (mL)
